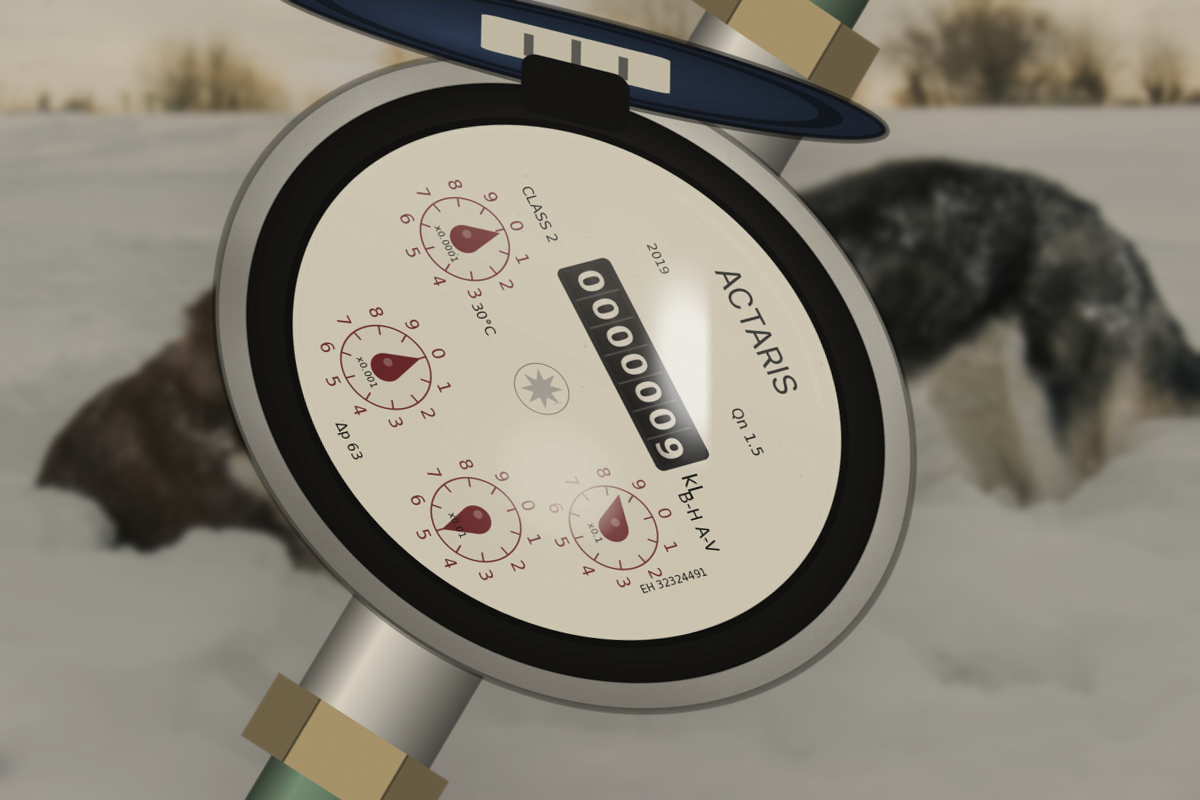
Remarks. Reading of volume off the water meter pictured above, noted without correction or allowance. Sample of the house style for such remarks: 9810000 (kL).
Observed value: 8.8500 (kL)
